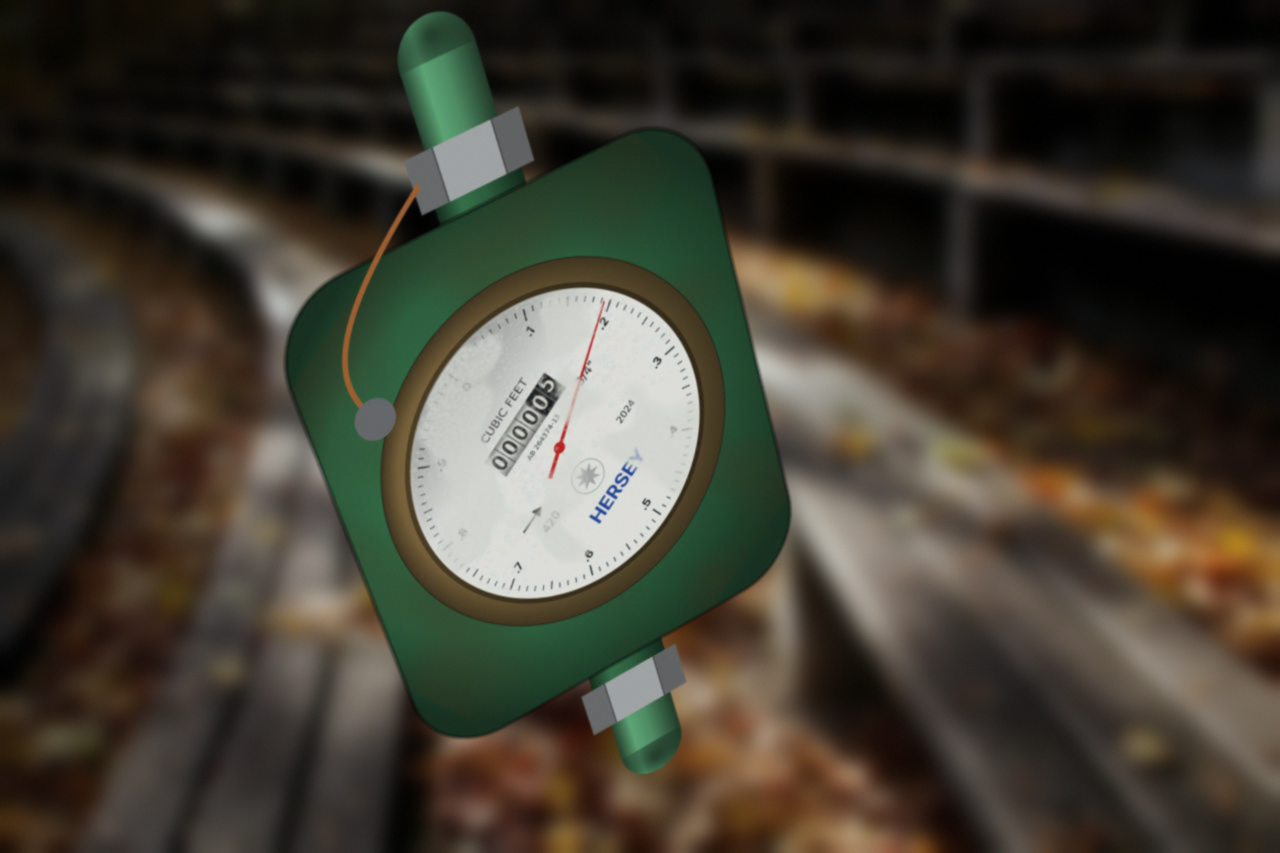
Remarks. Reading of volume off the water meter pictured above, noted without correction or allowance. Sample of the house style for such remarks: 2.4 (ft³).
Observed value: 5.19 (ft³)
